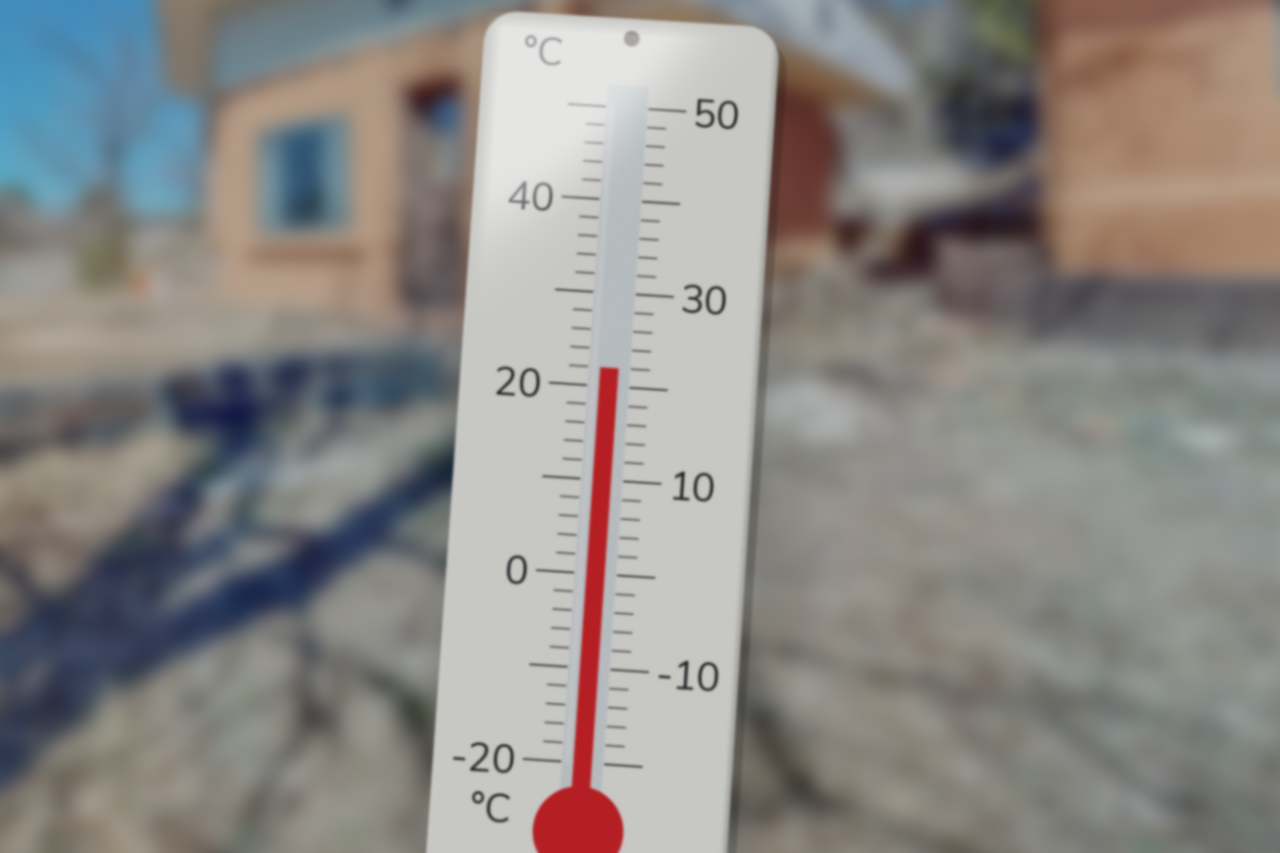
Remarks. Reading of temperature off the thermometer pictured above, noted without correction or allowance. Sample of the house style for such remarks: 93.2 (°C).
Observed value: 22 (°C)
